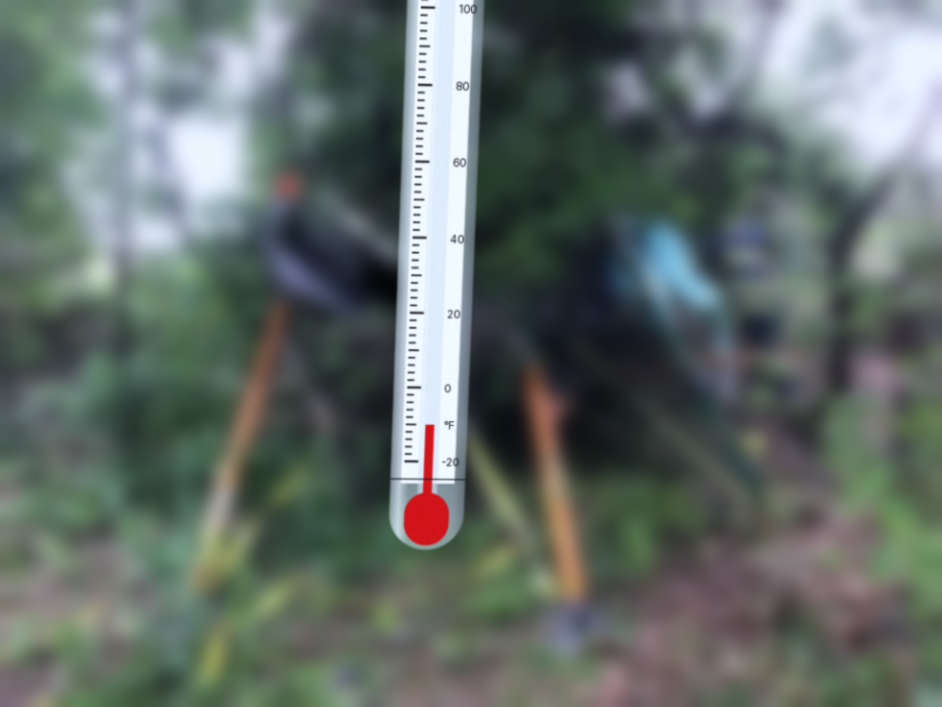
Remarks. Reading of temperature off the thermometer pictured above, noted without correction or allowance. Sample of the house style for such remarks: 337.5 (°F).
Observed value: -10 (°F)
